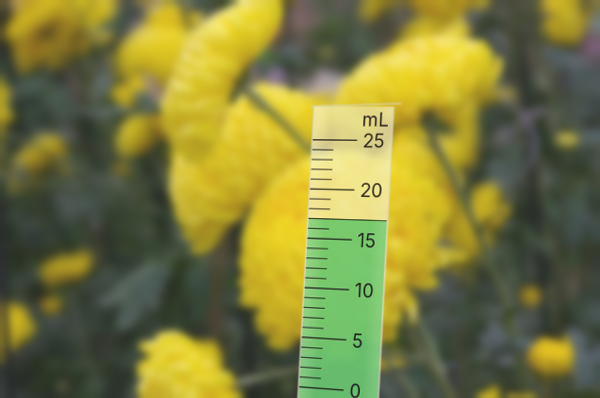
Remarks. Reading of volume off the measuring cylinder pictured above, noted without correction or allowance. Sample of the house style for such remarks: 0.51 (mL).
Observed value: 17 (mL)
